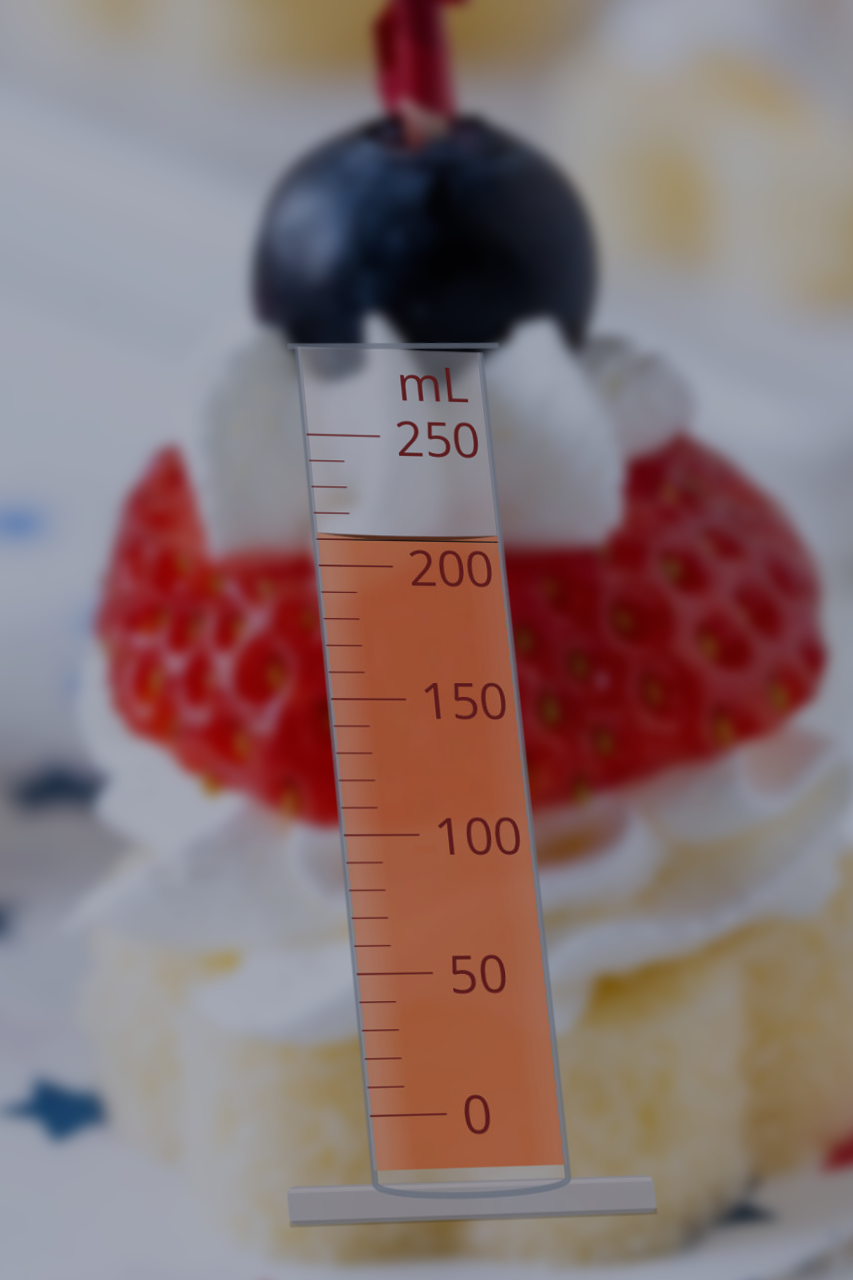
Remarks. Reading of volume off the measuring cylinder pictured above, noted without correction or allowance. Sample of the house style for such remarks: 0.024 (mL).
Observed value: 210 (mL)
